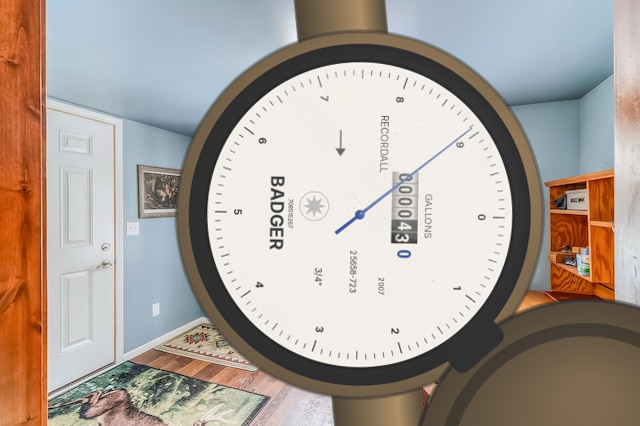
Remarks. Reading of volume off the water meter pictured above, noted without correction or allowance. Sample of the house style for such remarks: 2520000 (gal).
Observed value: 428.9 (gal)
